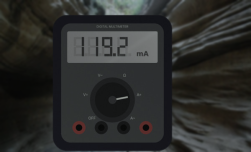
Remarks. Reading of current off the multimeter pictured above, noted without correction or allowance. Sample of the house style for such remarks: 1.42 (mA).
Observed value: 119.2 (mA)
